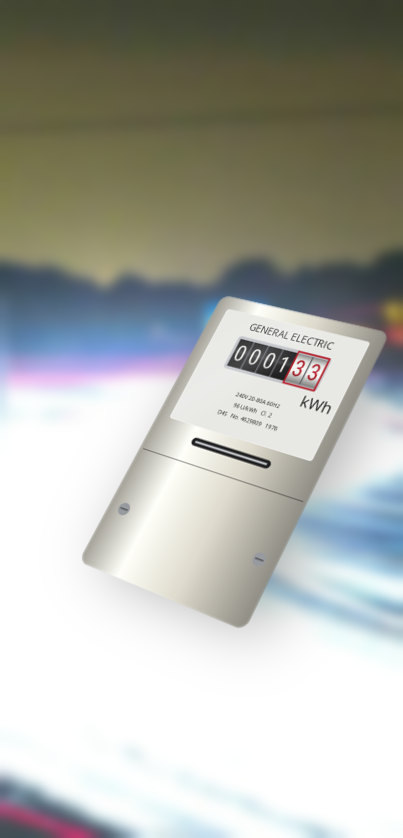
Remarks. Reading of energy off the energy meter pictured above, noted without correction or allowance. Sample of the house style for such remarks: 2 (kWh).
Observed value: 1.33 (kWh)
